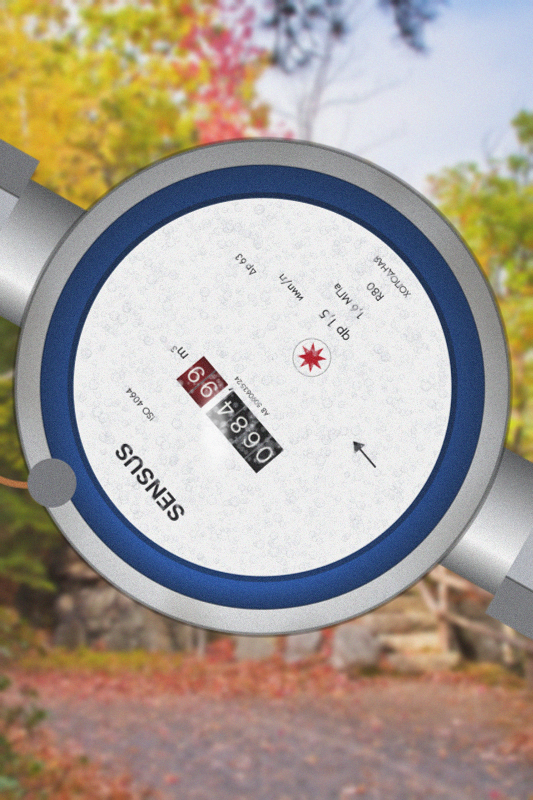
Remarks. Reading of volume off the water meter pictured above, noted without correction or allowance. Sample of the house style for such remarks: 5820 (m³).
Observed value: 684.99 (m³)
